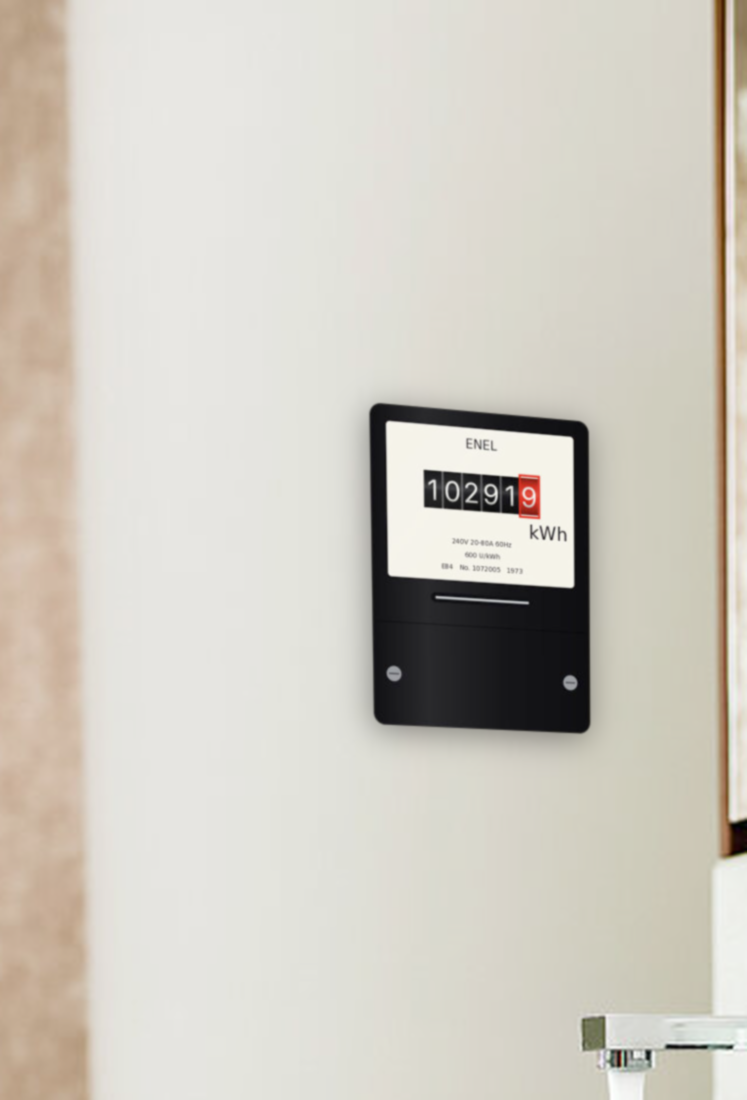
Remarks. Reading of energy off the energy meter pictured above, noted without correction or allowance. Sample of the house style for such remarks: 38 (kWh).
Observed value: 10291.9 (kWh)
